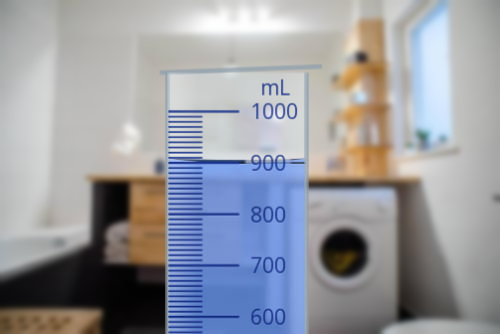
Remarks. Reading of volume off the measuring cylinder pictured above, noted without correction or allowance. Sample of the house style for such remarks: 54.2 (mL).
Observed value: 900 (mL)
